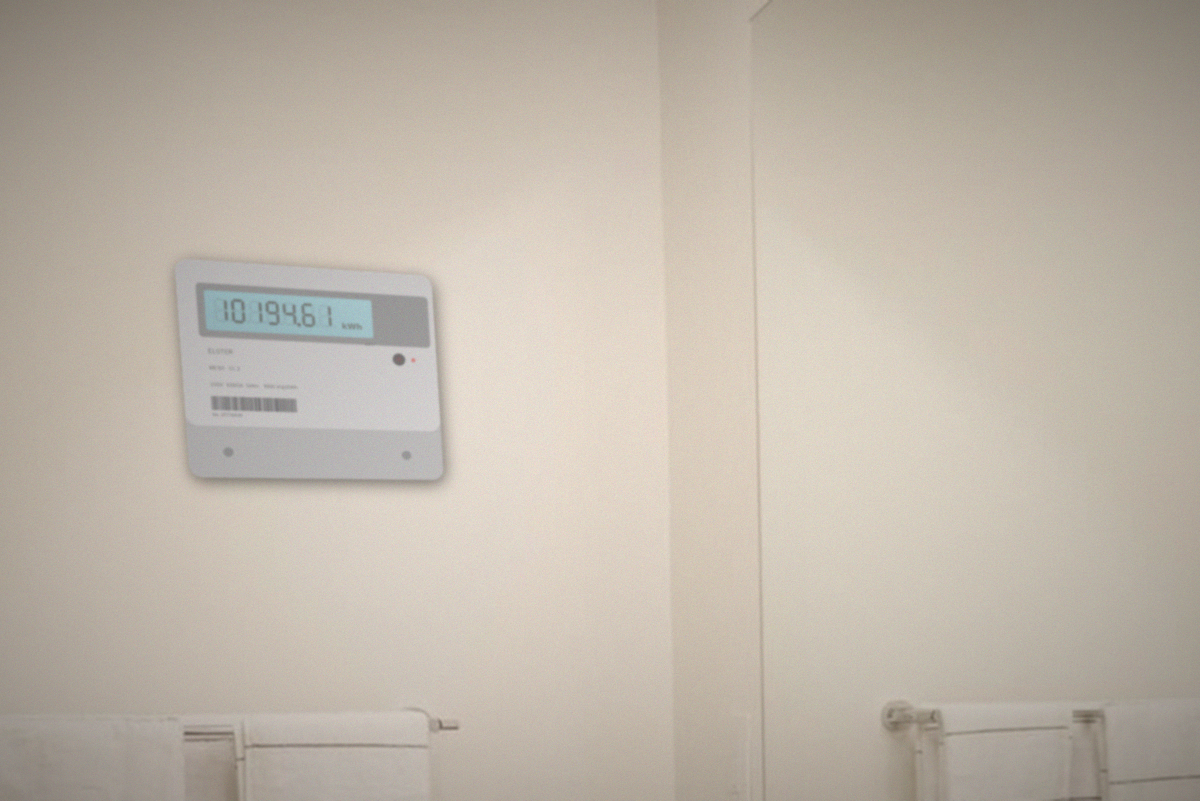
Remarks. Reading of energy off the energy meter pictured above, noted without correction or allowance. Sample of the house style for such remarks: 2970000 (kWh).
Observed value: 10194.61 (kWh)
